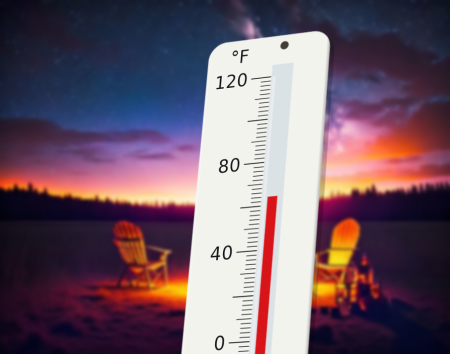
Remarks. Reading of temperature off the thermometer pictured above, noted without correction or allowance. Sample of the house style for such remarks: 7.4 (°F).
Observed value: 64 (°F)
